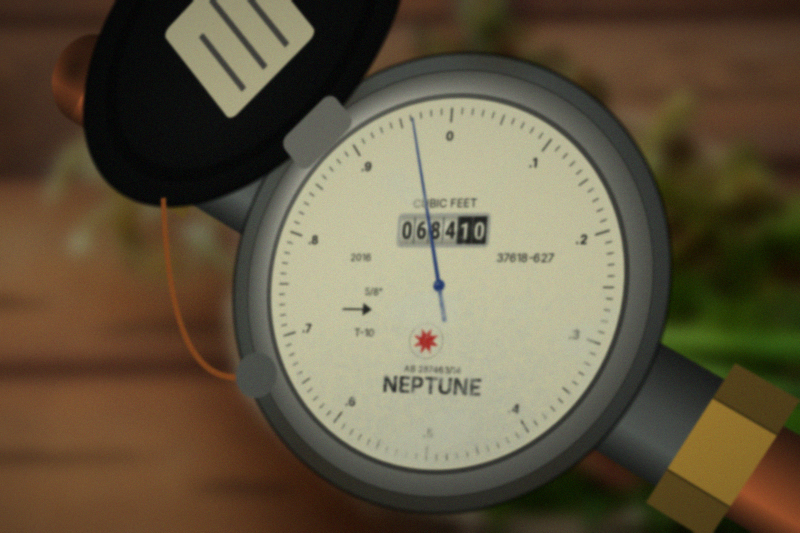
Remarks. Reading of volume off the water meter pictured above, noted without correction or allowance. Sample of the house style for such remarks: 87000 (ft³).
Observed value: 68409.96 (ft³)
